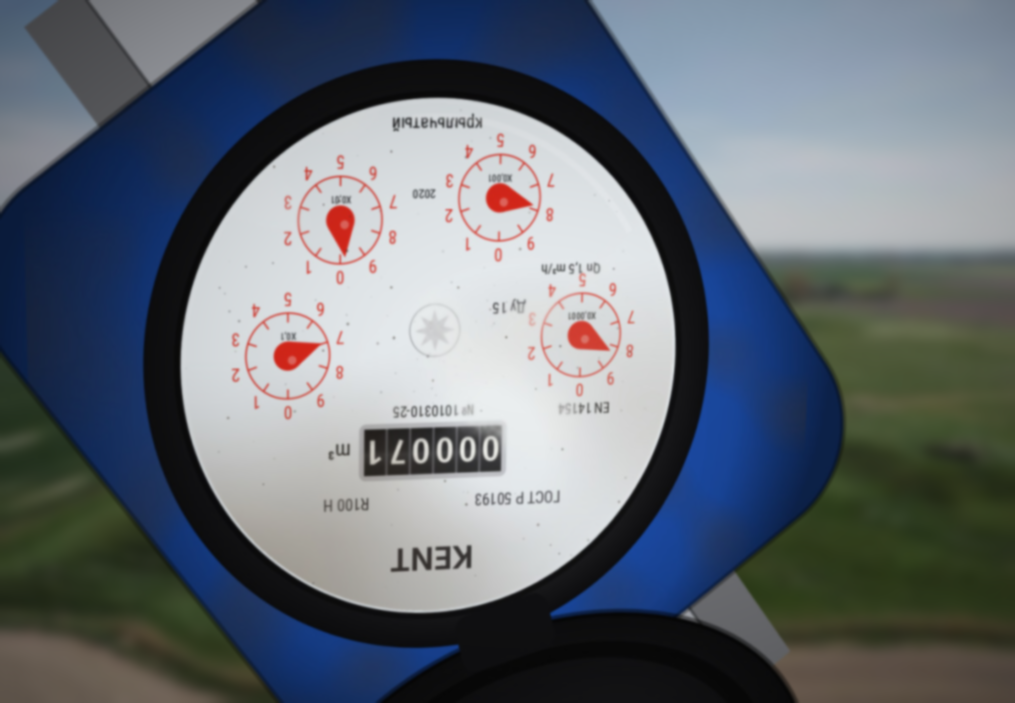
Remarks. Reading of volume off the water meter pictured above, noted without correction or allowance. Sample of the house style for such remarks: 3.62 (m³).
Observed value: 71.6978 (m³)
